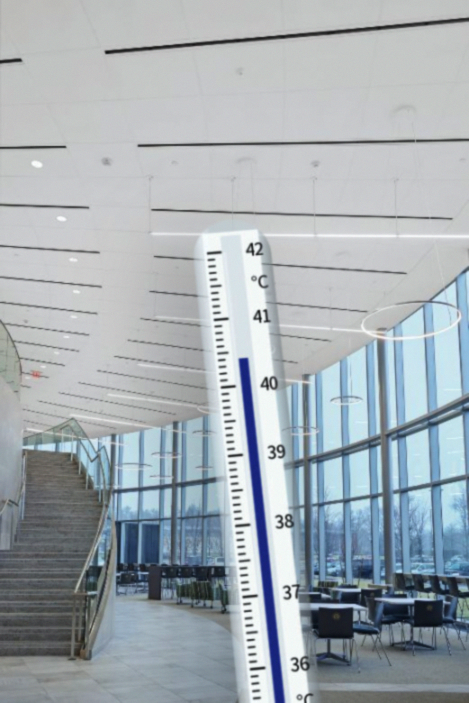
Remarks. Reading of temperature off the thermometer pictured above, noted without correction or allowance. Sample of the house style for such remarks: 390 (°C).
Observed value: 40.4 (°C)
